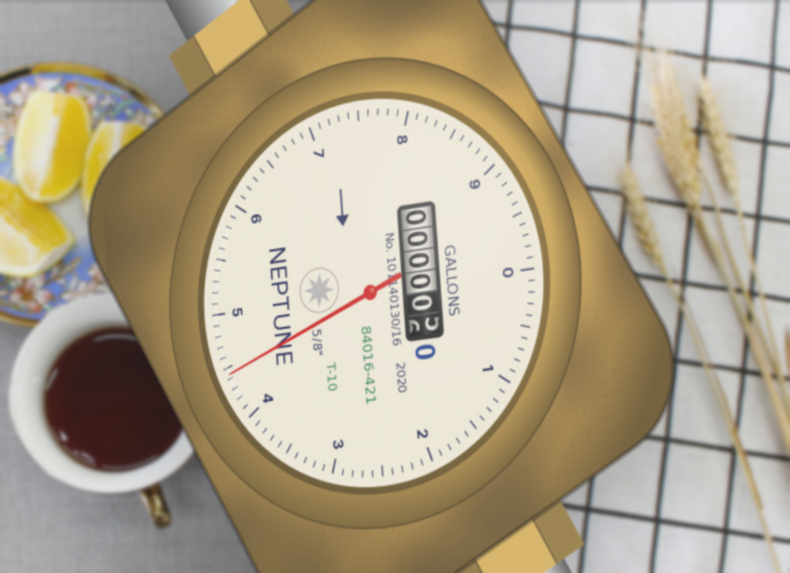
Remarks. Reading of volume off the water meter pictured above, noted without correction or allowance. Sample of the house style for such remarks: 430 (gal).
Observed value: 54.4 (gal)
